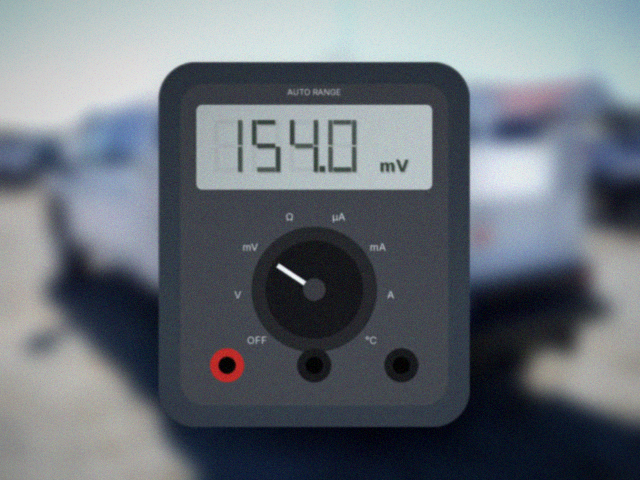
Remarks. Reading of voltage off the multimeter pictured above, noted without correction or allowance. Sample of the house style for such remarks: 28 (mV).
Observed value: 154.0 (mV)
